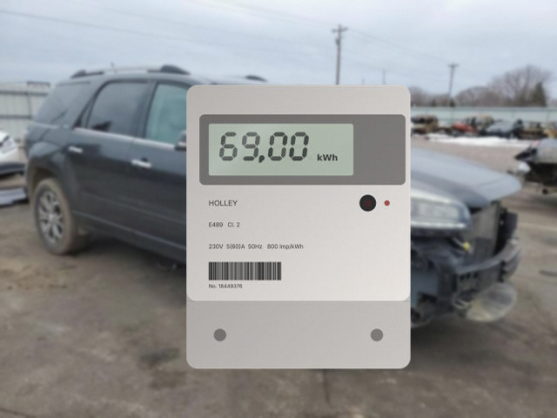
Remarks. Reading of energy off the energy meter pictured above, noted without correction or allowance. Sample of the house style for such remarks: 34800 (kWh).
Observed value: 69.00 (kWh)
